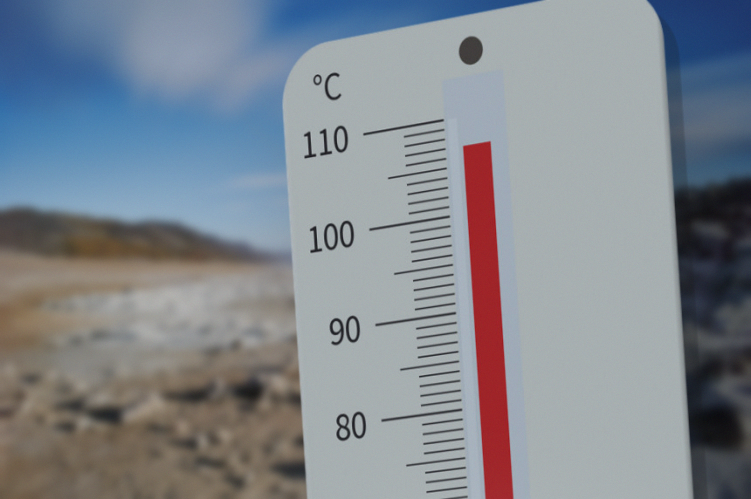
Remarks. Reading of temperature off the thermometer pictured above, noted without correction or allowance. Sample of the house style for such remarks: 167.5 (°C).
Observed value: 107 (°C)
